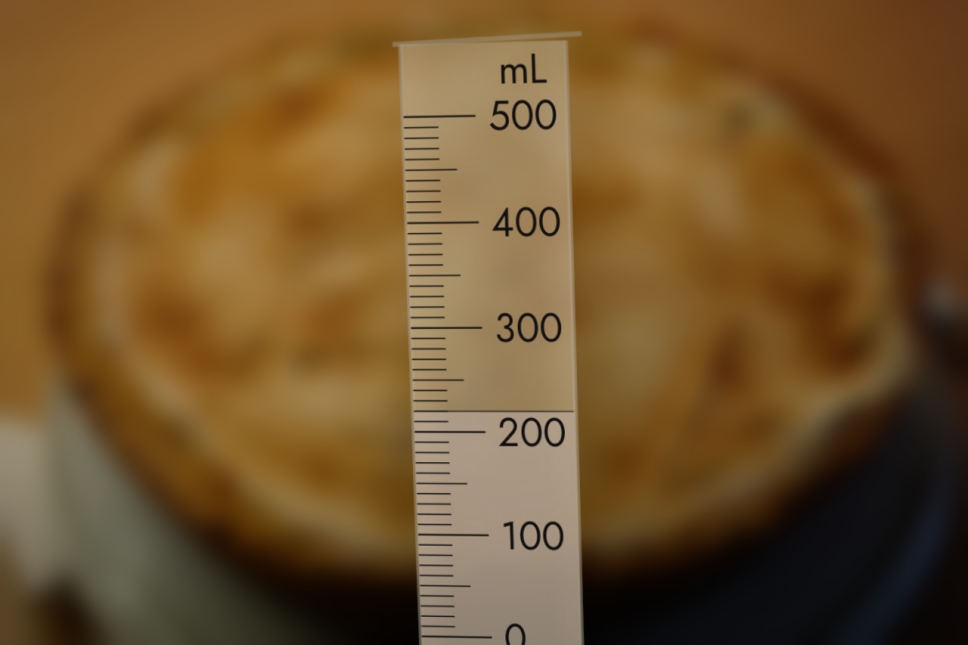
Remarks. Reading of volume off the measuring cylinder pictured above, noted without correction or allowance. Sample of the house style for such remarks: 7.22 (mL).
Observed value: 220 (mL)
